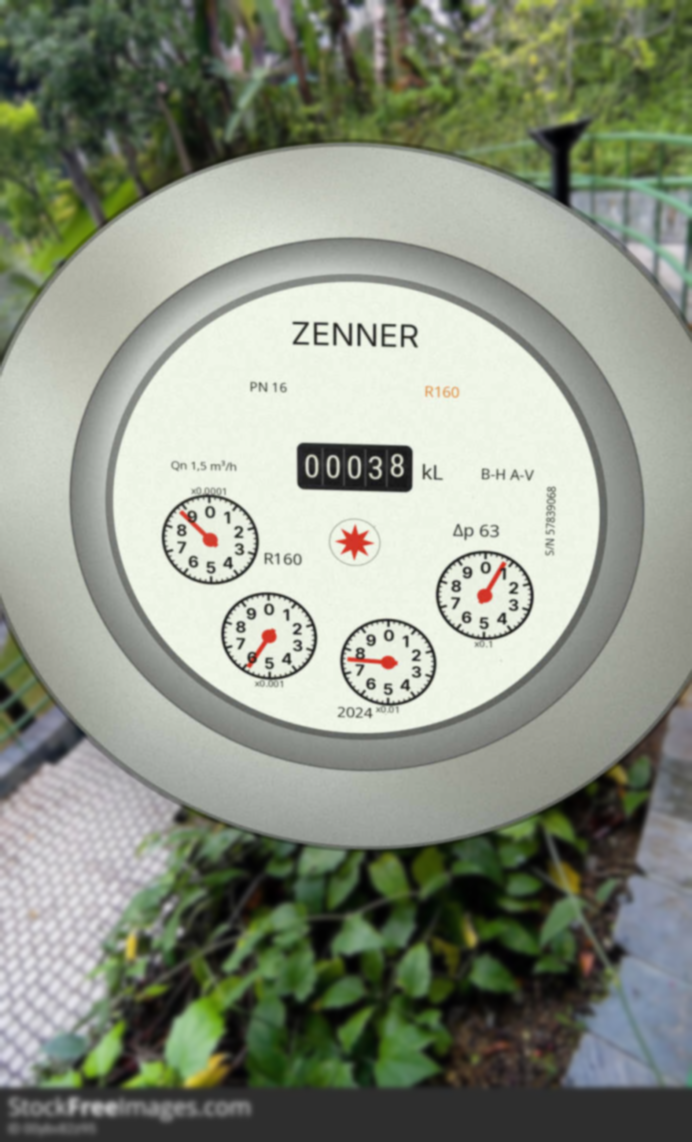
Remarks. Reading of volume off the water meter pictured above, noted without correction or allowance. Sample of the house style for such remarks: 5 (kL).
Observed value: 38.0758 (kL)
